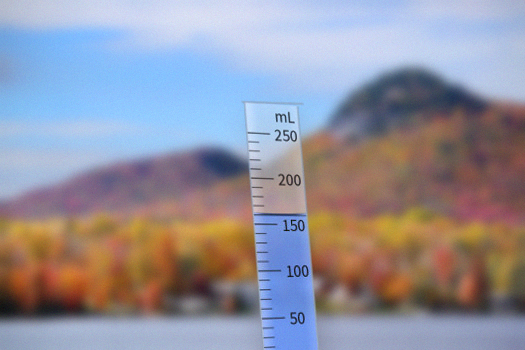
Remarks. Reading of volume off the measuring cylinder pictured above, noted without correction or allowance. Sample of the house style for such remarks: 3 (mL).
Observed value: 160 (mL)
